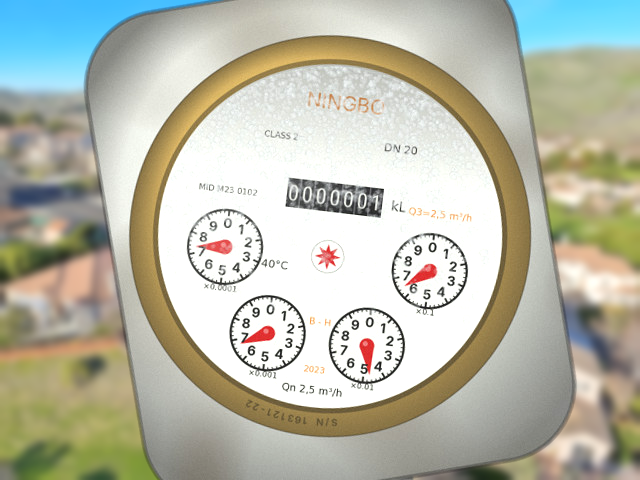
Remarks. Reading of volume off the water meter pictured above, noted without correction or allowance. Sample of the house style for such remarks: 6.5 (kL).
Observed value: 1.6467 (kL)
